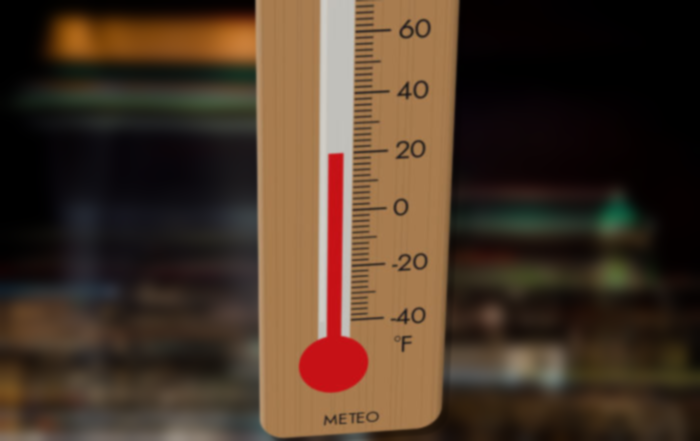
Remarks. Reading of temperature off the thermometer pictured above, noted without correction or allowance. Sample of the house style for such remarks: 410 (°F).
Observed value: 20 (°F)
